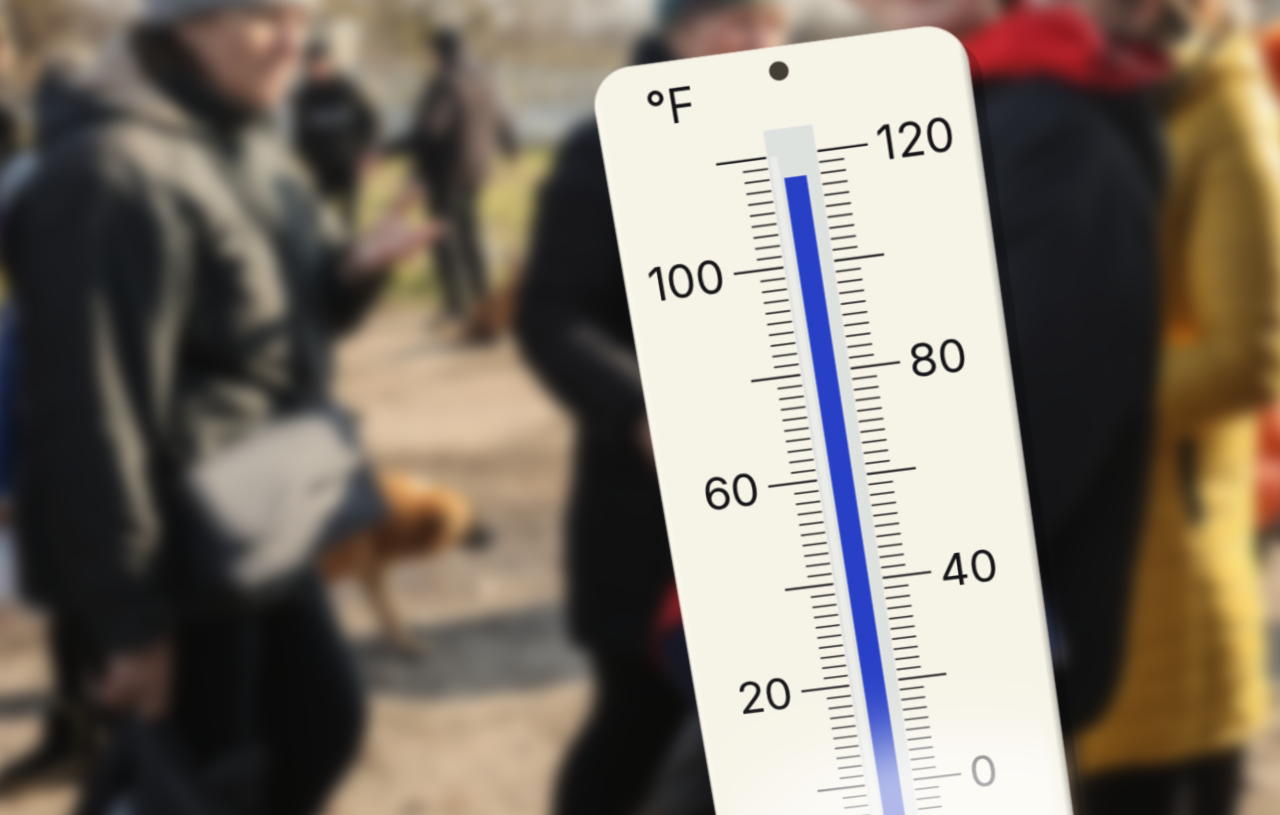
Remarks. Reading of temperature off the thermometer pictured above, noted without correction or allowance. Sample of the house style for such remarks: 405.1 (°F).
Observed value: 116 (°F)
